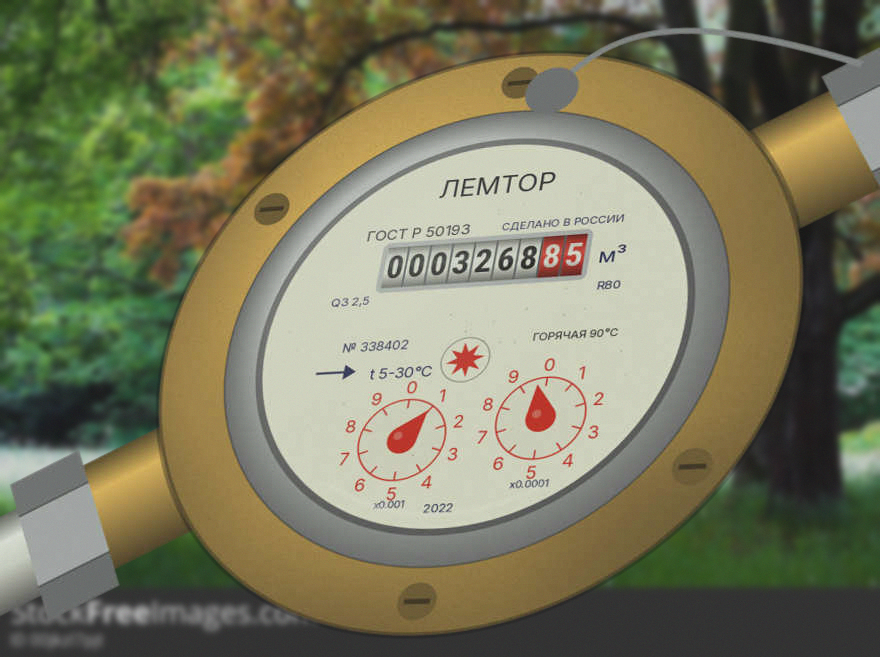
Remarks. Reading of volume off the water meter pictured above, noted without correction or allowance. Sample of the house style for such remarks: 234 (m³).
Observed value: 3268.8509 (m³)
